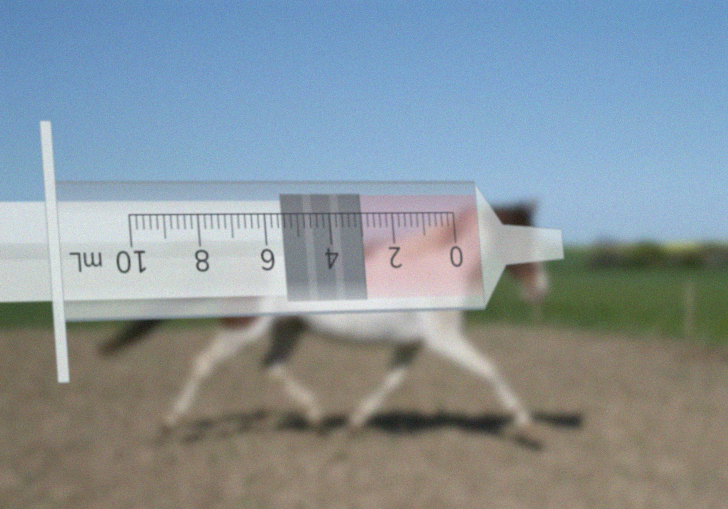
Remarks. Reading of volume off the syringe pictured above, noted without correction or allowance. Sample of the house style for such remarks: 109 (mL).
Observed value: 3 (mL)
